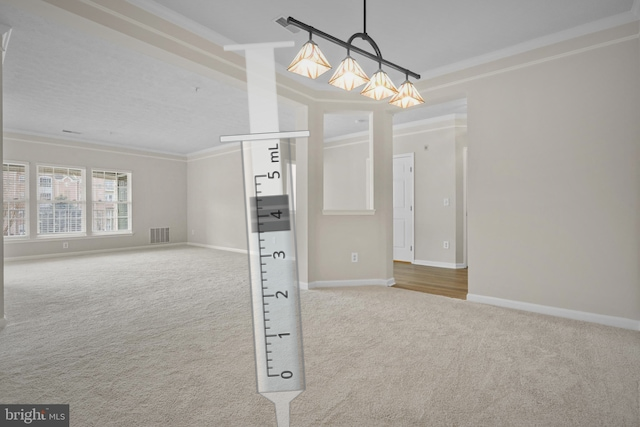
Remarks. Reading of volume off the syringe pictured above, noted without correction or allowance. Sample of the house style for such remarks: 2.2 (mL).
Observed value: 3.6 (mL)
